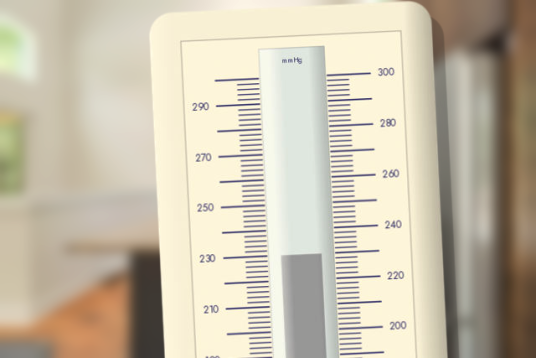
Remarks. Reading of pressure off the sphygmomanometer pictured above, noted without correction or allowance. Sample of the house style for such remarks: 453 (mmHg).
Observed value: 230 (mmHg)
